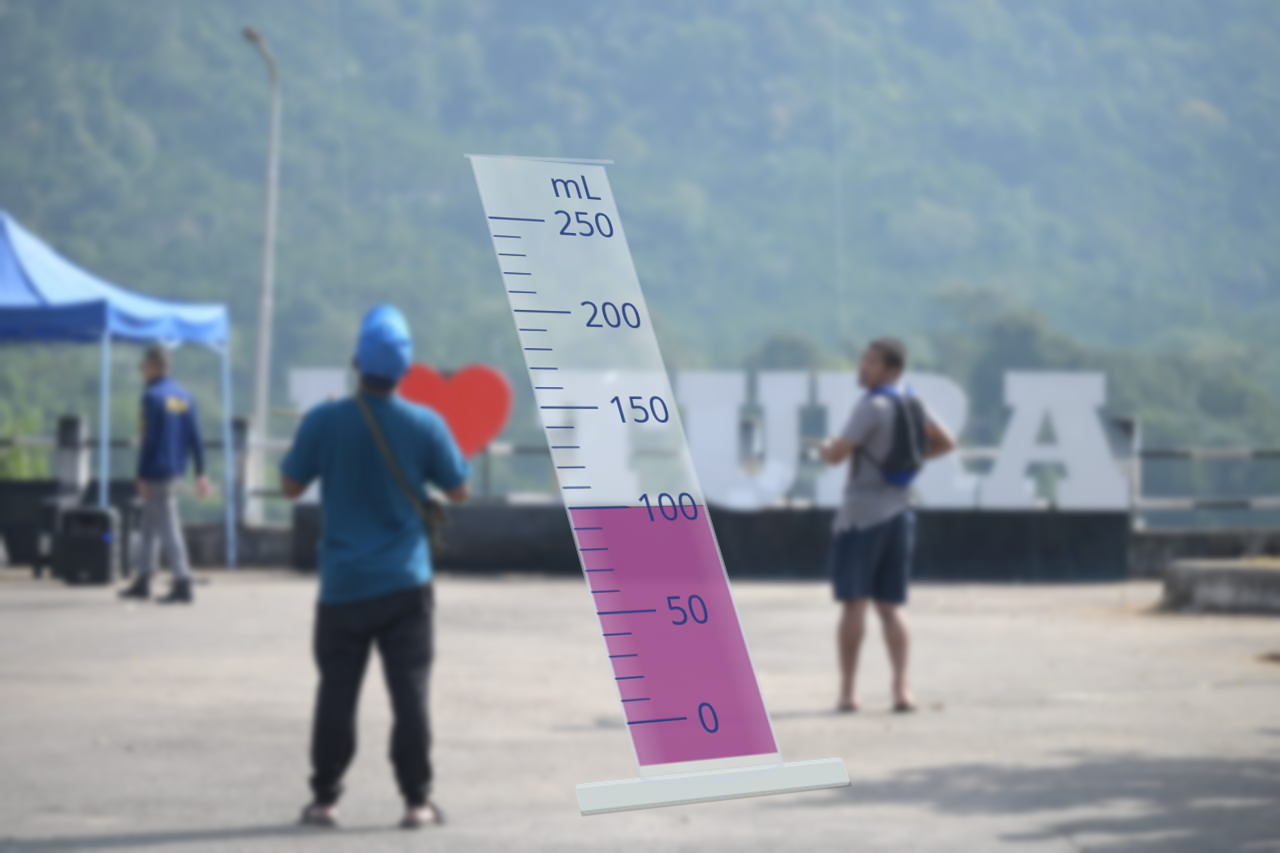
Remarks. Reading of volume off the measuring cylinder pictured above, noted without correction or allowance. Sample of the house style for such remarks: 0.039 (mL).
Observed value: 100 (mL)
